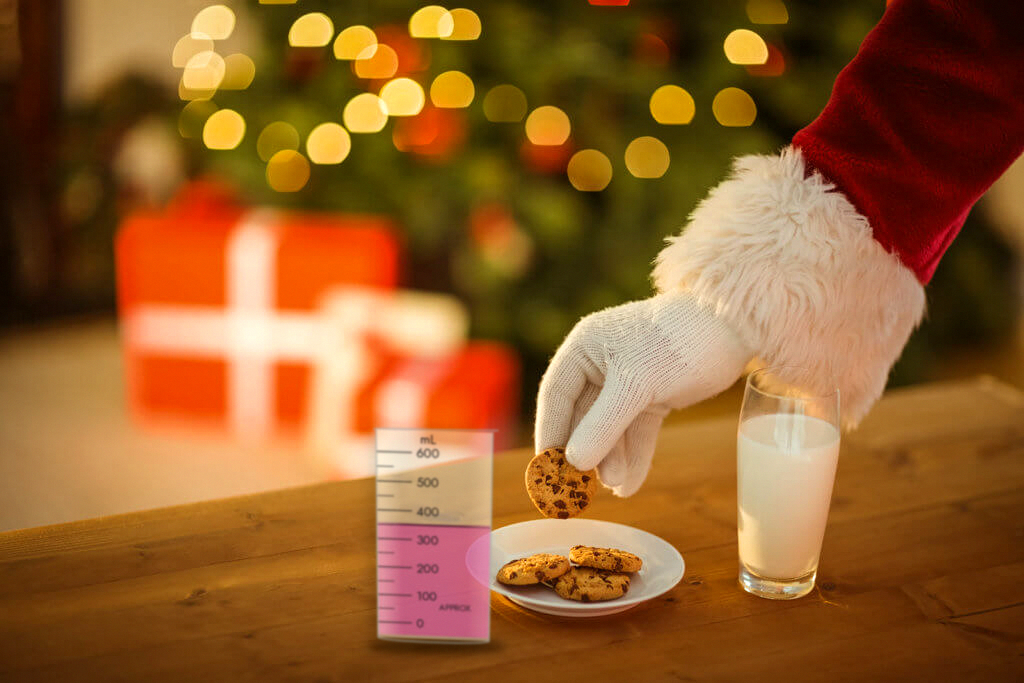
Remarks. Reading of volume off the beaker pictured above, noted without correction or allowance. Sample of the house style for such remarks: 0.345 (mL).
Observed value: 350 (mL)
